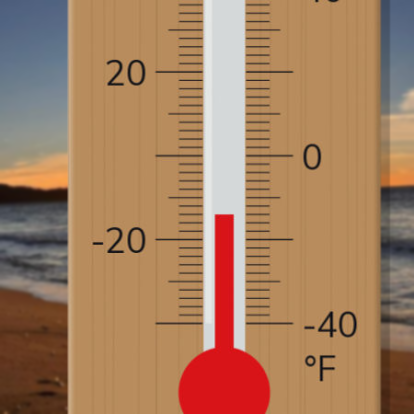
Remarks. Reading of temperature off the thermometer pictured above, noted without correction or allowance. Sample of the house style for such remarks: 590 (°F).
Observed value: -14 (°F)
